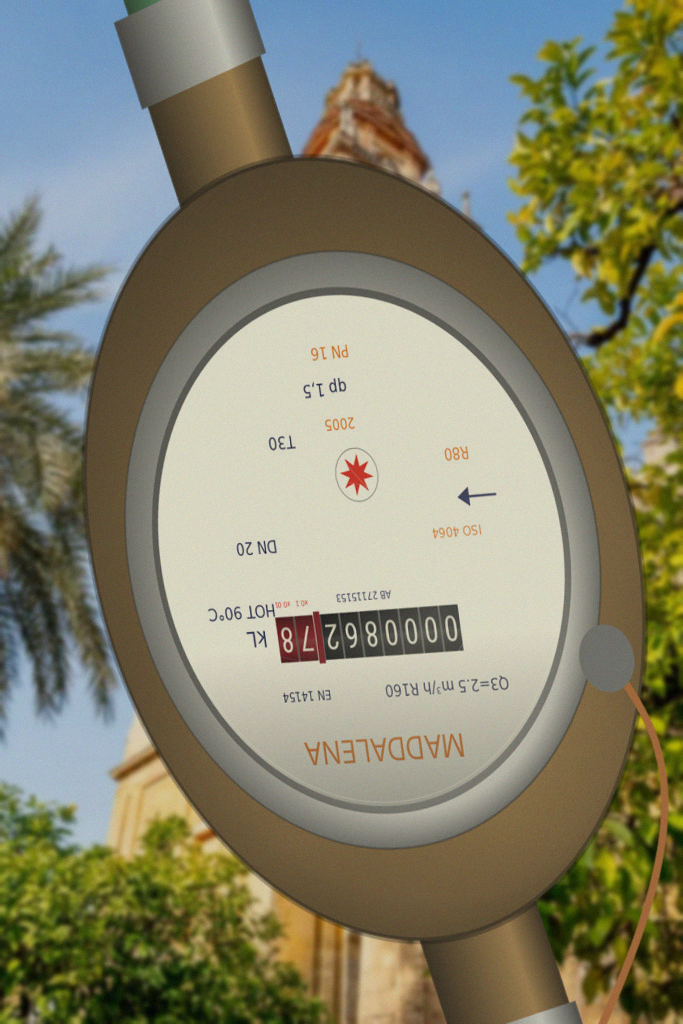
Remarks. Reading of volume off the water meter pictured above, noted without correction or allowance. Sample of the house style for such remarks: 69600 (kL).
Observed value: 862.78 (kL)
